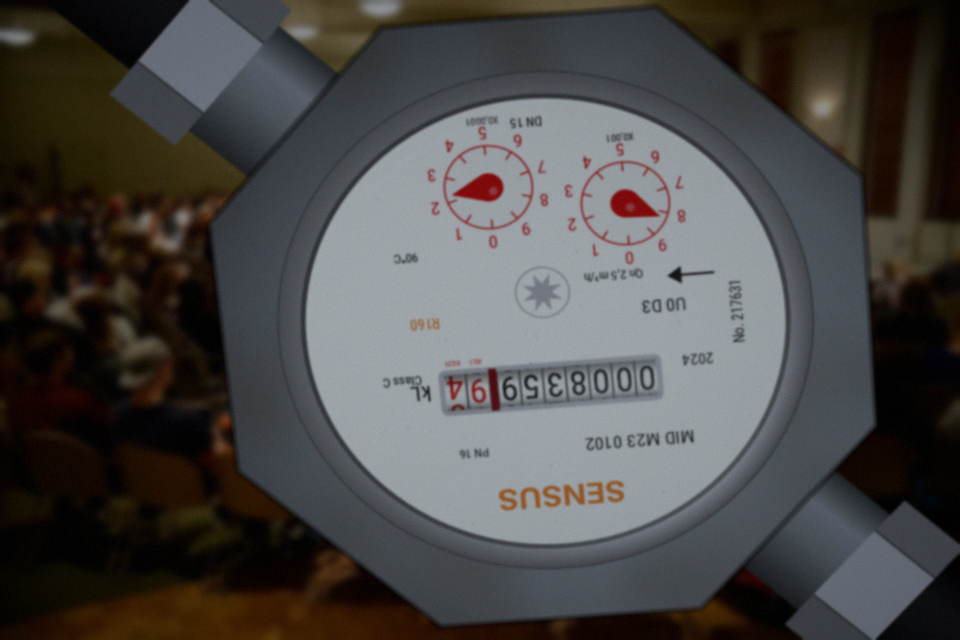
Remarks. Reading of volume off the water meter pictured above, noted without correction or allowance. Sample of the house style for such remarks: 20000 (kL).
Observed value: 8359.9382 (kL)
